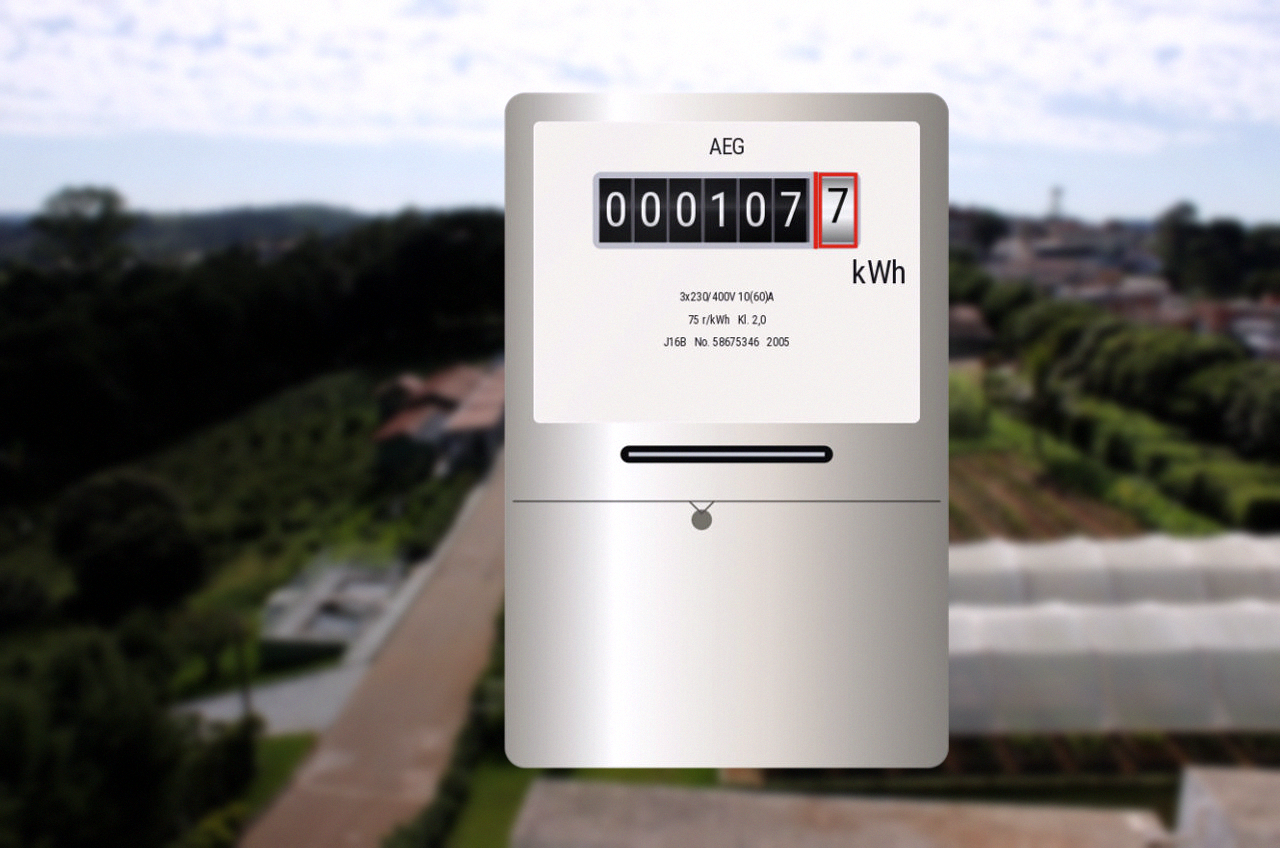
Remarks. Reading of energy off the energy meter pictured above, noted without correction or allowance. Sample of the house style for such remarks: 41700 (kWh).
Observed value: 107.7 (kWh)
